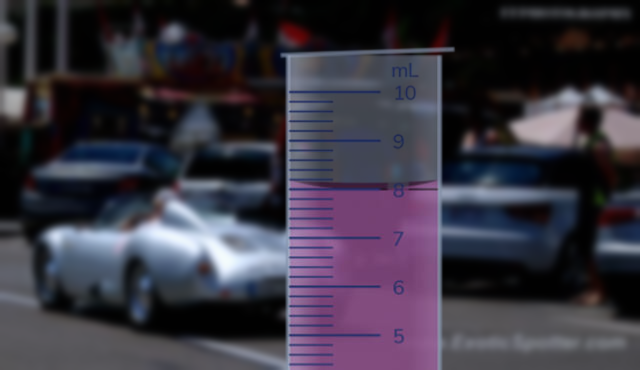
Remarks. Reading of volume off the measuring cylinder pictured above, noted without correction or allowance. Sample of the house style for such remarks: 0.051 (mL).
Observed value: 8 (mL)
